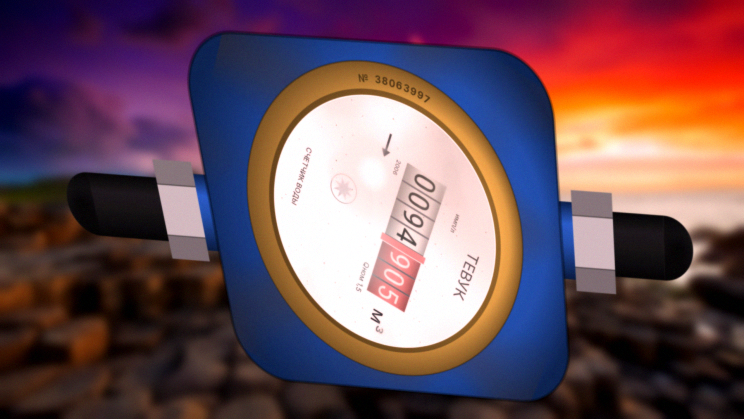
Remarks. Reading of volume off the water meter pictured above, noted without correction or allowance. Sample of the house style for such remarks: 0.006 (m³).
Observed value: 94.905 (m³)
